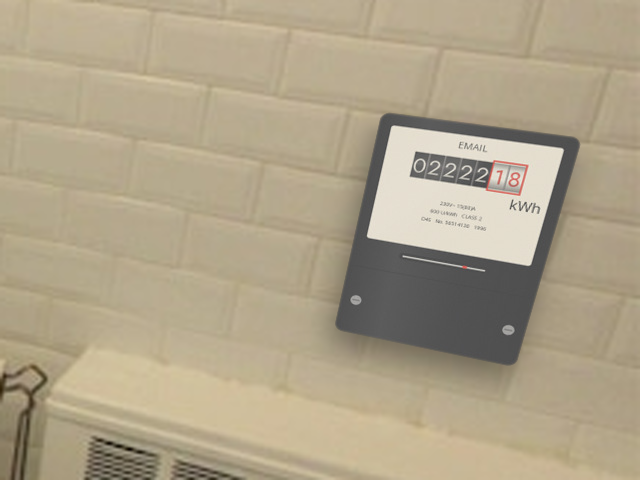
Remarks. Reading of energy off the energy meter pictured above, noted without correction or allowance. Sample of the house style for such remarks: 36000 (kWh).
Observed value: 2222.18 (kWh)
